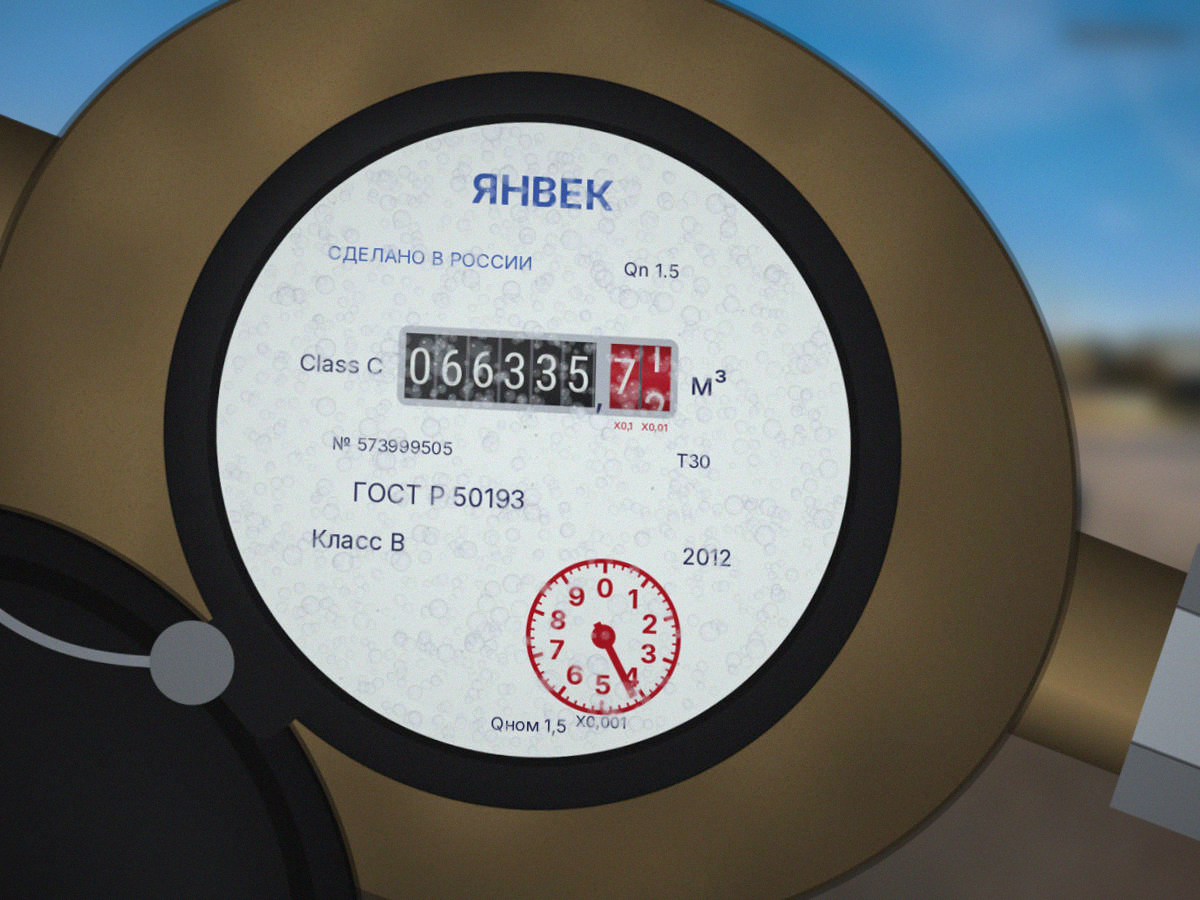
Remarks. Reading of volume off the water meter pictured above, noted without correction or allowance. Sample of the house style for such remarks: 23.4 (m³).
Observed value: 66335.714 (m³)
